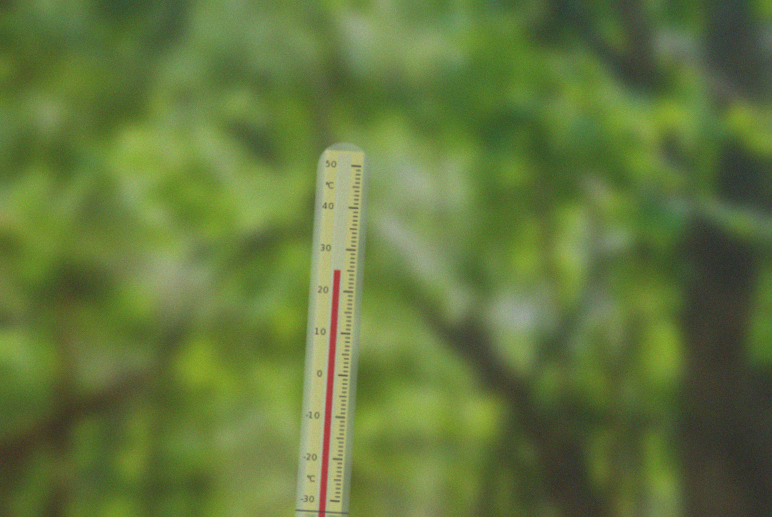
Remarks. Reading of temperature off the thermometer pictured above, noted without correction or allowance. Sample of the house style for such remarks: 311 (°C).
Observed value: 25 (°C)
